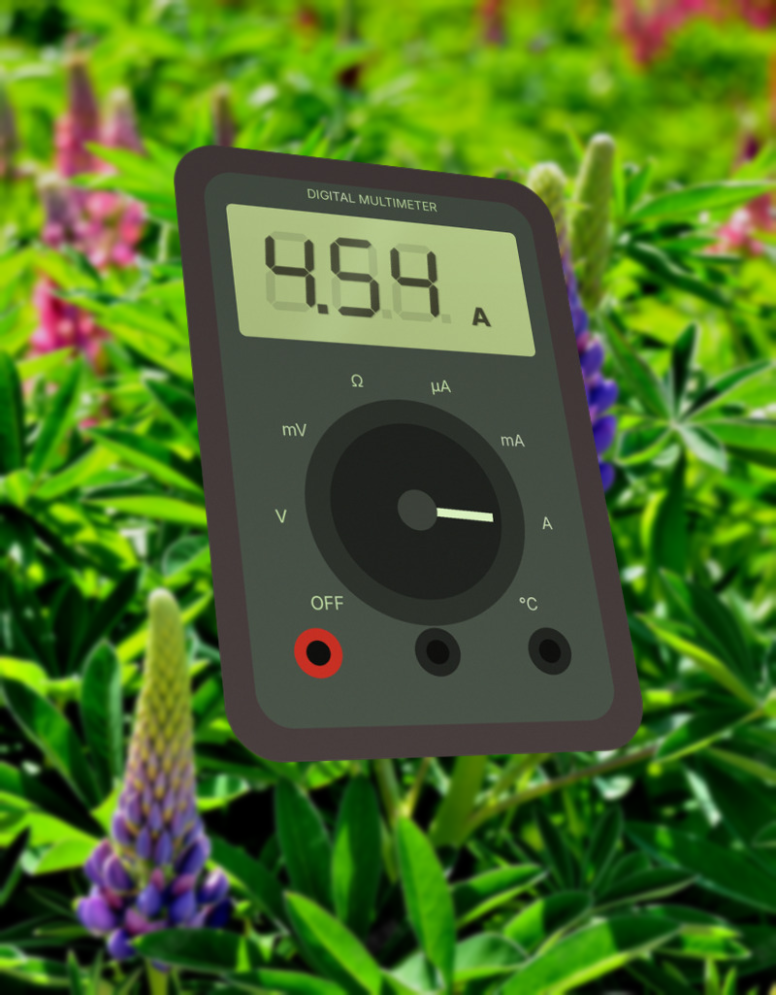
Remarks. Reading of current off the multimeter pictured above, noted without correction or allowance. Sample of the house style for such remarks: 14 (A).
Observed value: 4.54 (A)
